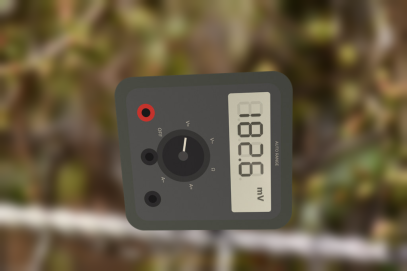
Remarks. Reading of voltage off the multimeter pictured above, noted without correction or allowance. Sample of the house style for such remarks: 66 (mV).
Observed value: 182.6 (mV)
